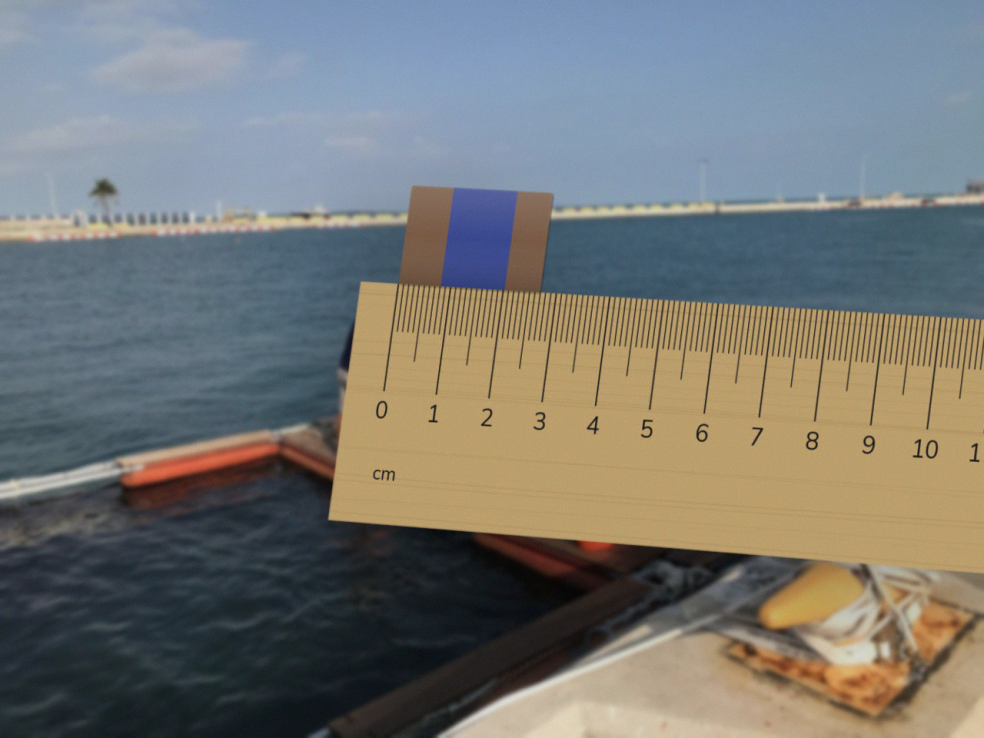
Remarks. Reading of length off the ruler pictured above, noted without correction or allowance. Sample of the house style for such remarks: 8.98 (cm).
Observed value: 2.7 (cm)
